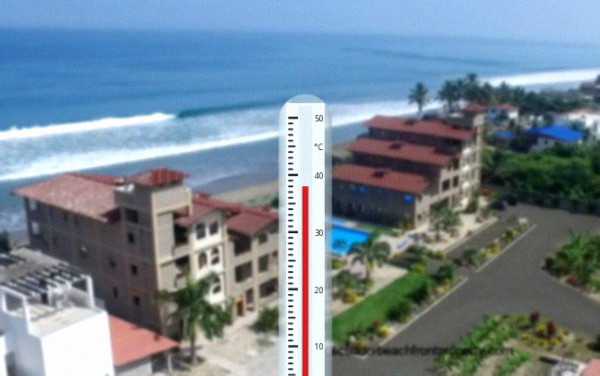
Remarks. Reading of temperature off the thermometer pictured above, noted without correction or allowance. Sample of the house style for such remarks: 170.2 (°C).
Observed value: 38 (°C)
